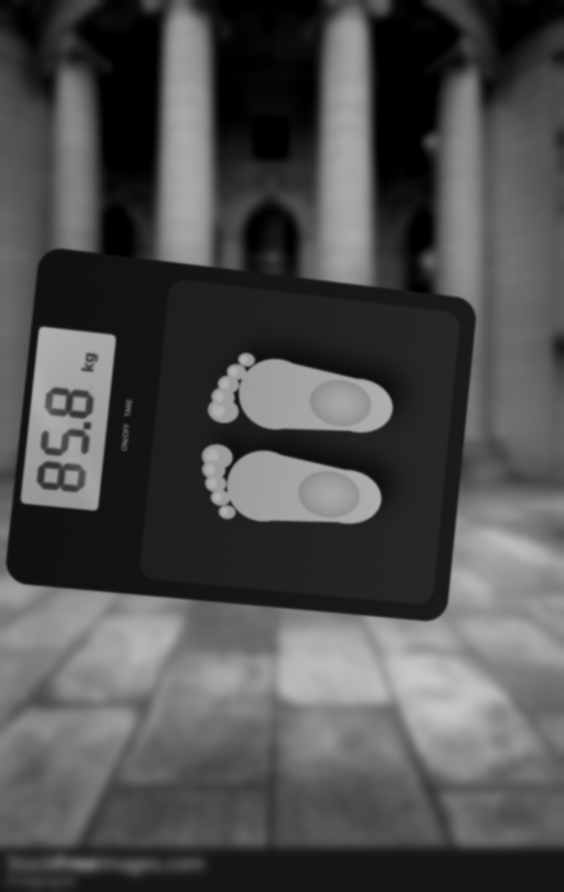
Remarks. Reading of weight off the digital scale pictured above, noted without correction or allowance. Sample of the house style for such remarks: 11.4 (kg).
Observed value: 85.8 (kg)
